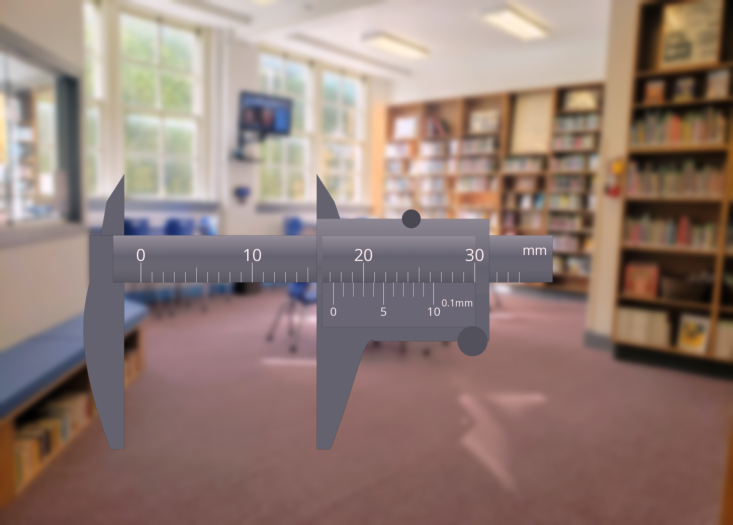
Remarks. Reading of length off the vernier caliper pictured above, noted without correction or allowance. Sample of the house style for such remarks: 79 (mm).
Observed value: 17.3 (mm)
